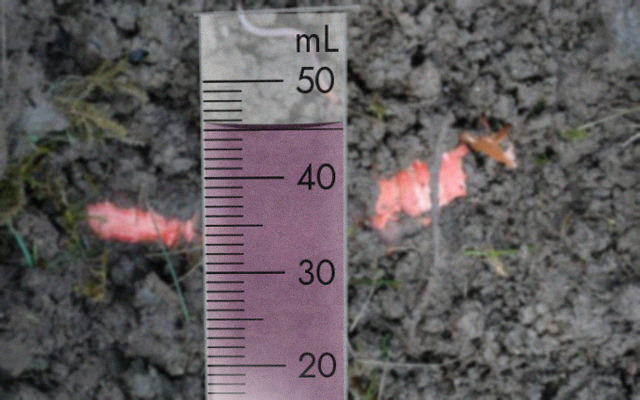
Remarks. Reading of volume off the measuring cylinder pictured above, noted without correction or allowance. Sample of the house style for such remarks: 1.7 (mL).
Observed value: 45 (mL)
